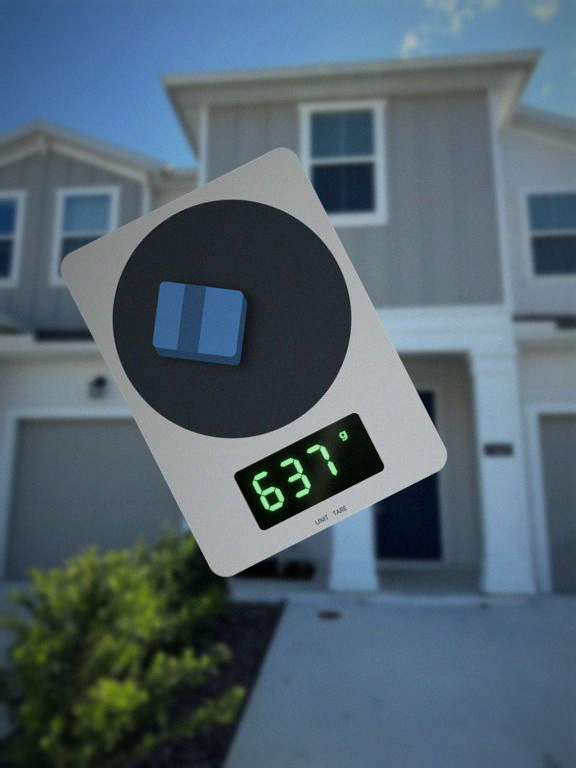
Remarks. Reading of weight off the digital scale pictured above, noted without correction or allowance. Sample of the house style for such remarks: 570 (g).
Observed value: 637 (g)
